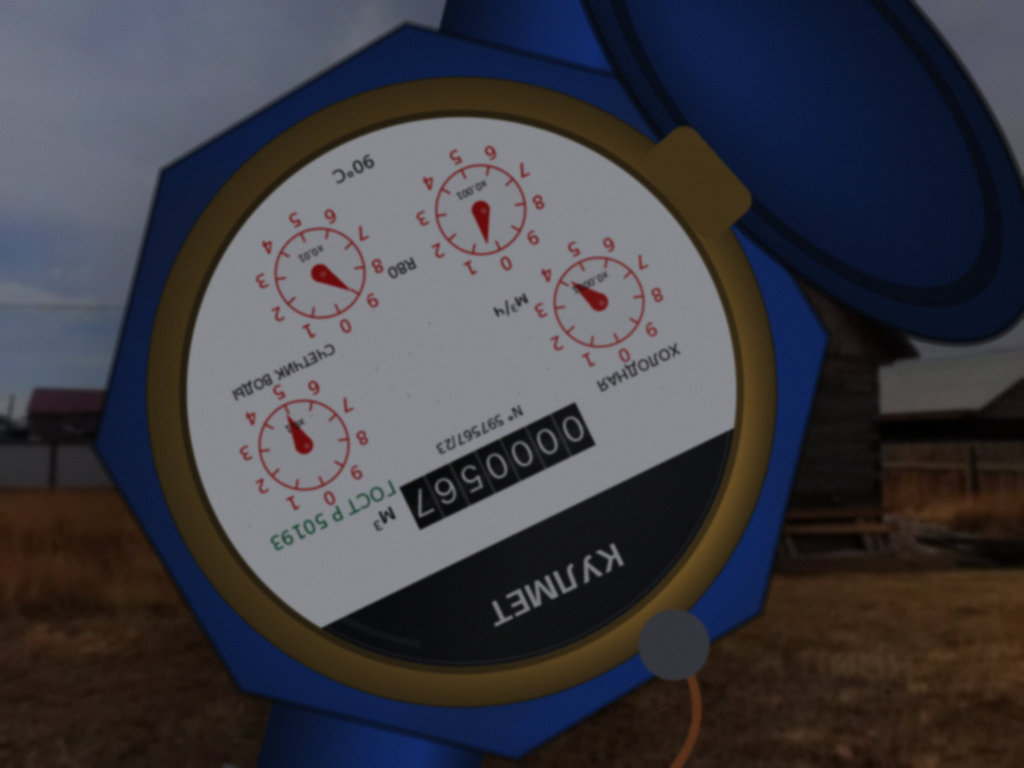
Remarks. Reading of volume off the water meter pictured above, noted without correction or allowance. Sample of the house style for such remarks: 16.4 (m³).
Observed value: 567.4904 (m³)
